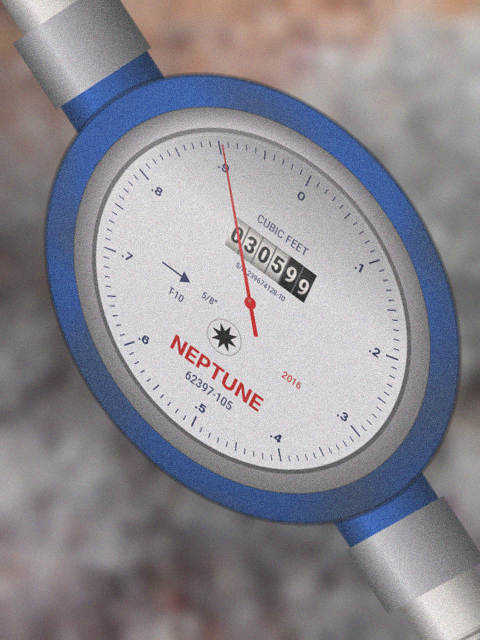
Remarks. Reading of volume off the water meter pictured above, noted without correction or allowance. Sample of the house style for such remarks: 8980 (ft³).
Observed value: 30598.90 (ft³)
